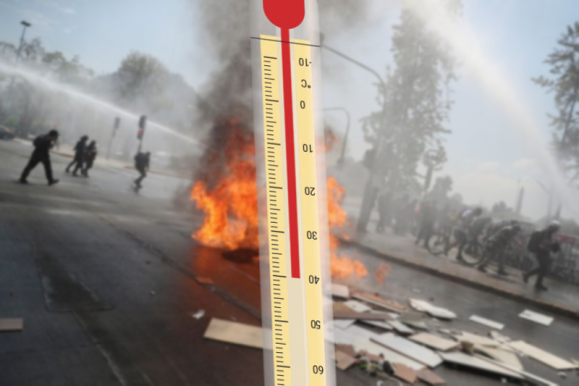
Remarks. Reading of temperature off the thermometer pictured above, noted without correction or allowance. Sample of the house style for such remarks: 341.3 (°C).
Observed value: 40 (°C)
